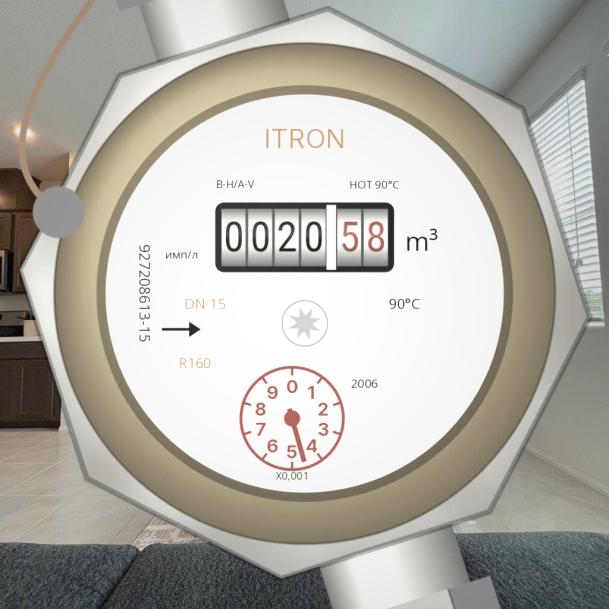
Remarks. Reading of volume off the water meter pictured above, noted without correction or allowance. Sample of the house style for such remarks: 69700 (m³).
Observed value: 20.584 (m³)
